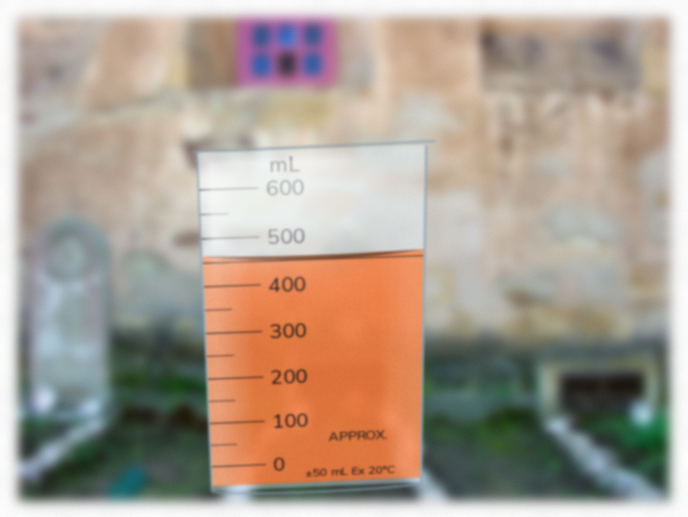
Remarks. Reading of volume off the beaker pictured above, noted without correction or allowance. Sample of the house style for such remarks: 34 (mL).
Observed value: 450 (mL)
